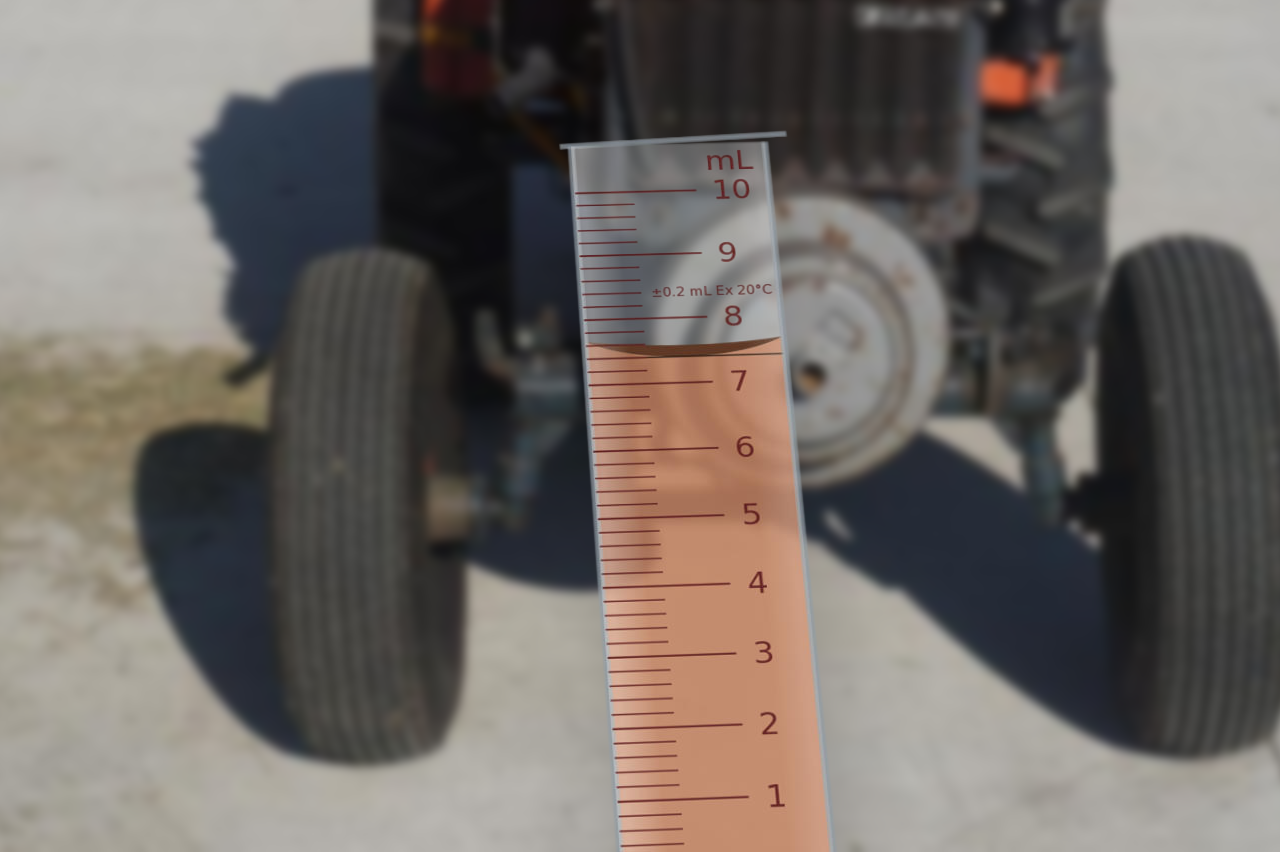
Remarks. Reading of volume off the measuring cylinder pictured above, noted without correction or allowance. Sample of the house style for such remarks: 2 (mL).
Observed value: 7.4 (mL)
